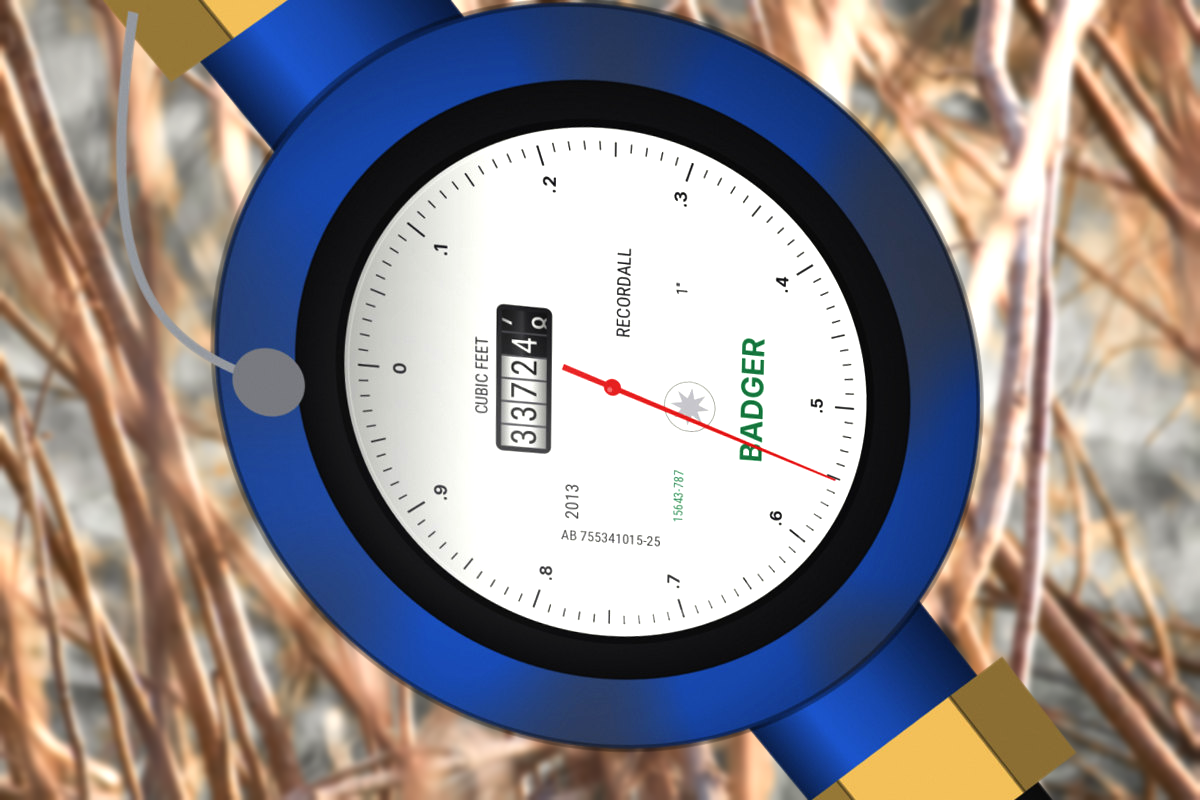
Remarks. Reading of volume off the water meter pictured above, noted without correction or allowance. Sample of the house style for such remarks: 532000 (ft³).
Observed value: 337247.55 (ft³)
